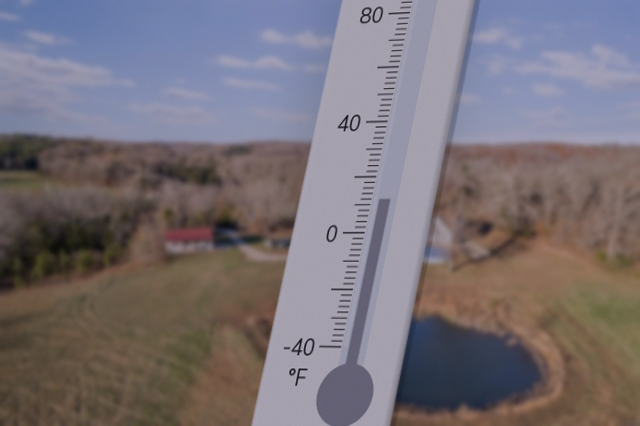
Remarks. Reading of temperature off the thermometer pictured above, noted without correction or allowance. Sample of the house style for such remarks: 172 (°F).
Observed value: 12 (°F)
